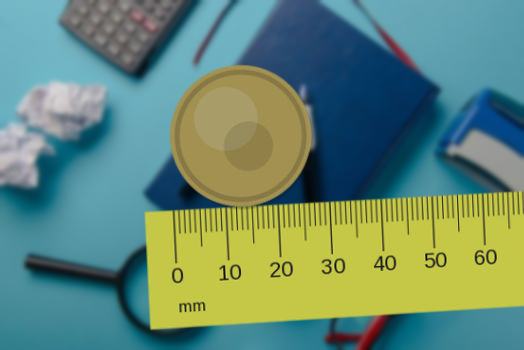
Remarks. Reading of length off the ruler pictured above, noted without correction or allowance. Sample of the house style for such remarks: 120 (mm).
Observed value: 27 (mm)
